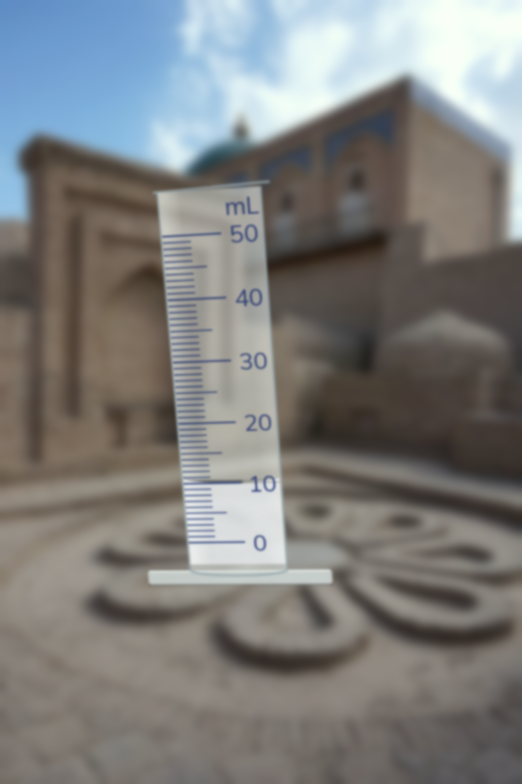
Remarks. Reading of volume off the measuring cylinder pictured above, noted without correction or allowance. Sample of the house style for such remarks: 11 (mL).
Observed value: 10 (mL)
